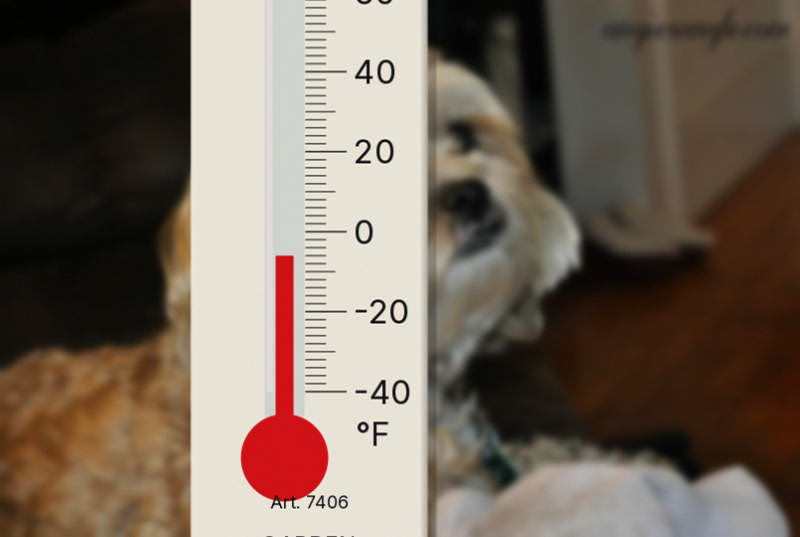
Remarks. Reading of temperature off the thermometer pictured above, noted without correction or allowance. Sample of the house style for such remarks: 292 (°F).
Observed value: -6 (°F)
